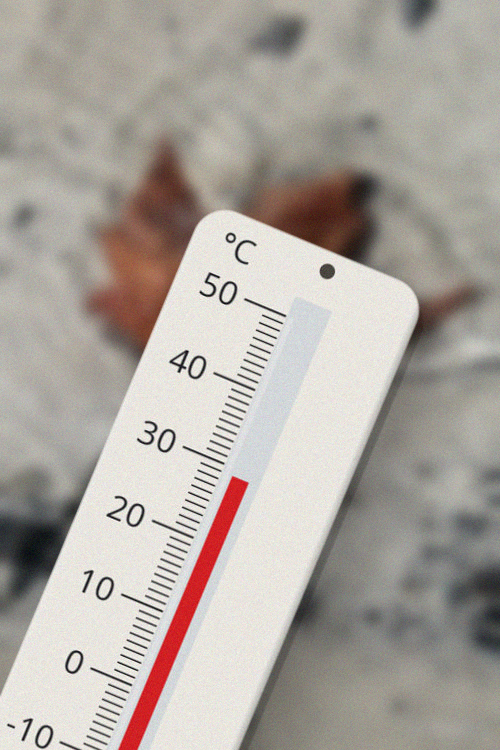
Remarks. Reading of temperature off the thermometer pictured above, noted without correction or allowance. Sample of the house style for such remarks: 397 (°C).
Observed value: 29 (°C)
